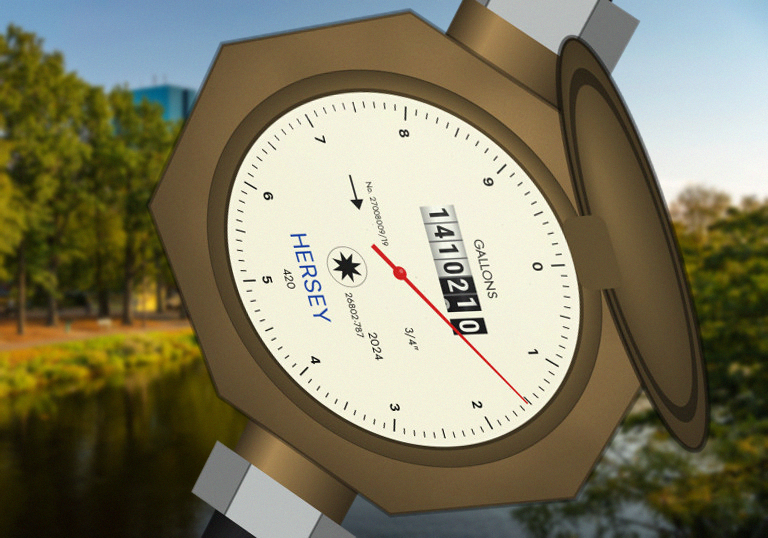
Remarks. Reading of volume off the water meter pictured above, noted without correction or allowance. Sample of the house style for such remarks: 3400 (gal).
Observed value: 1410211.5 (gal)
